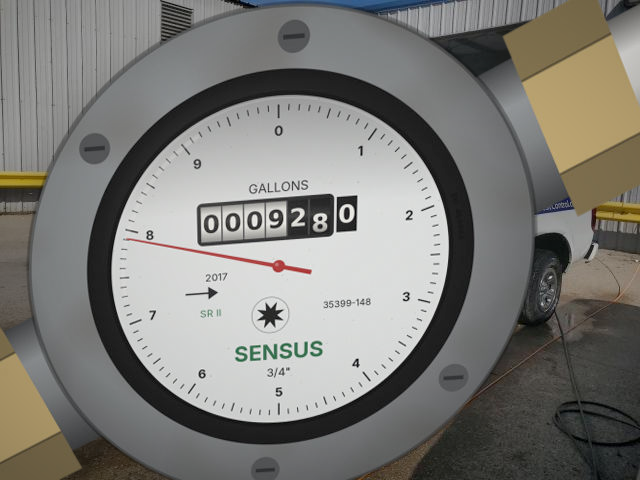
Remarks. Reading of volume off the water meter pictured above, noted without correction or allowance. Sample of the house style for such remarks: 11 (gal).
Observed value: 9277.9 (gal)
